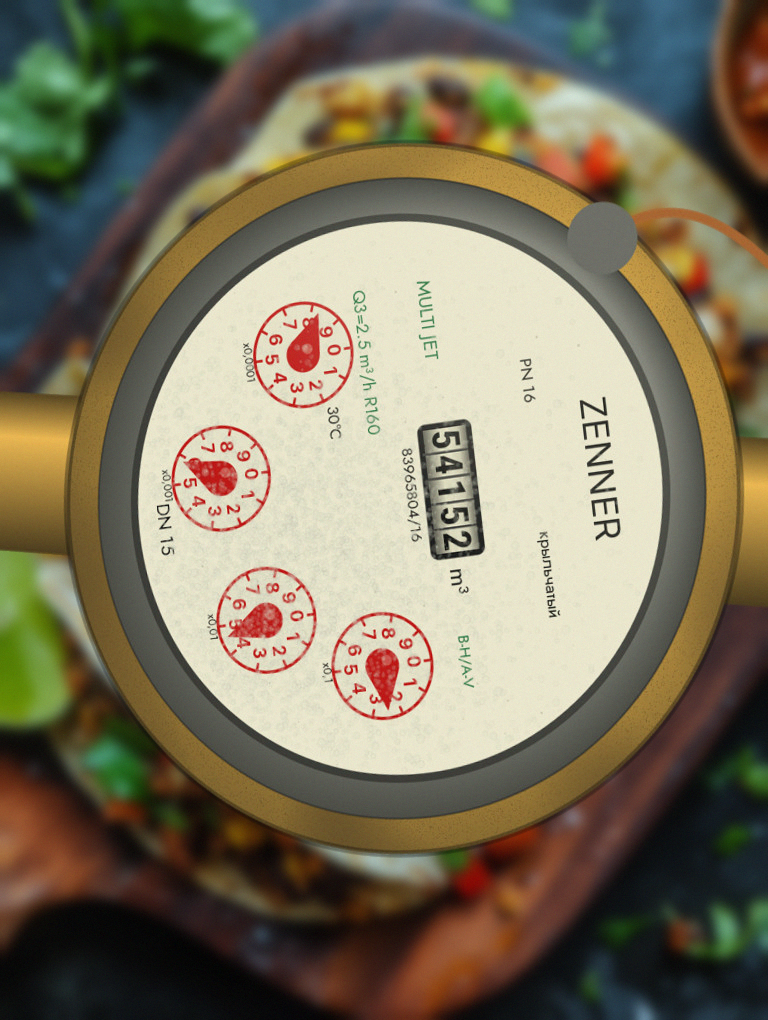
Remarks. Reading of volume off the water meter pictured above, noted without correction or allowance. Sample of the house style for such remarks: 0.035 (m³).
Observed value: 54152.2458 (m³)
